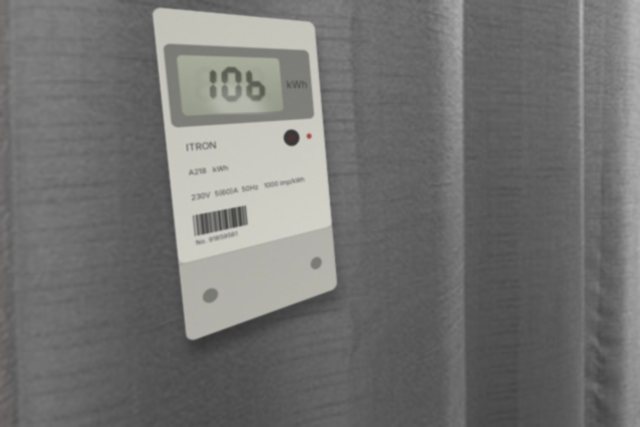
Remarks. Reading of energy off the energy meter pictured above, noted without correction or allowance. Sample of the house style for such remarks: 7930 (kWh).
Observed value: 106 (kWh)
